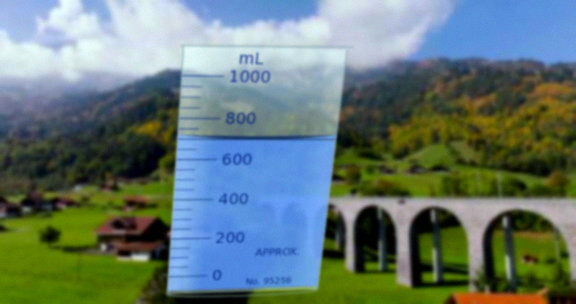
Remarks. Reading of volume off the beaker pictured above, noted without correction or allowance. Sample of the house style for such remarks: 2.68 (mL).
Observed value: 700 (mL)
